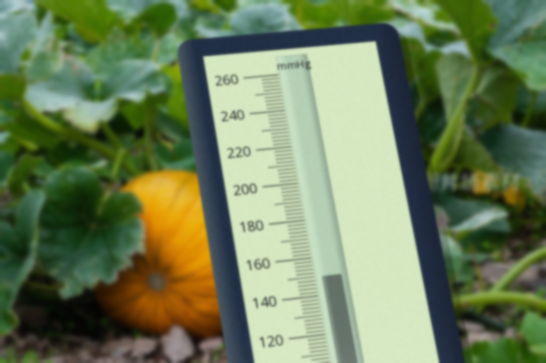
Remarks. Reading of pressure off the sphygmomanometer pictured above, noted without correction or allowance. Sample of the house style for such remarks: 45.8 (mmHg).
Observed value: 150 (mmHg)
